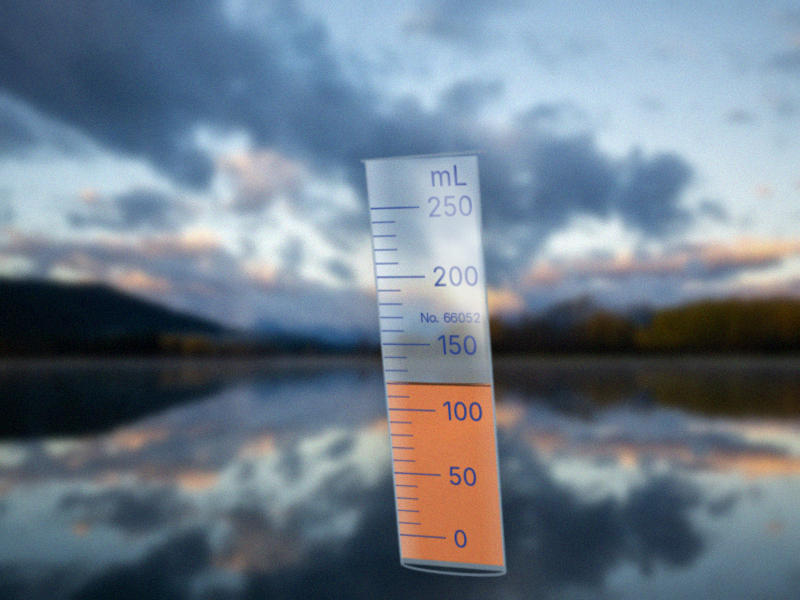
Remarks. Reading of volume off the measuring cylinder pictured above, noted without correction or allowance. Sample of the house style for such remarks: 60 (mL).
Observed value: 120 (mL)
